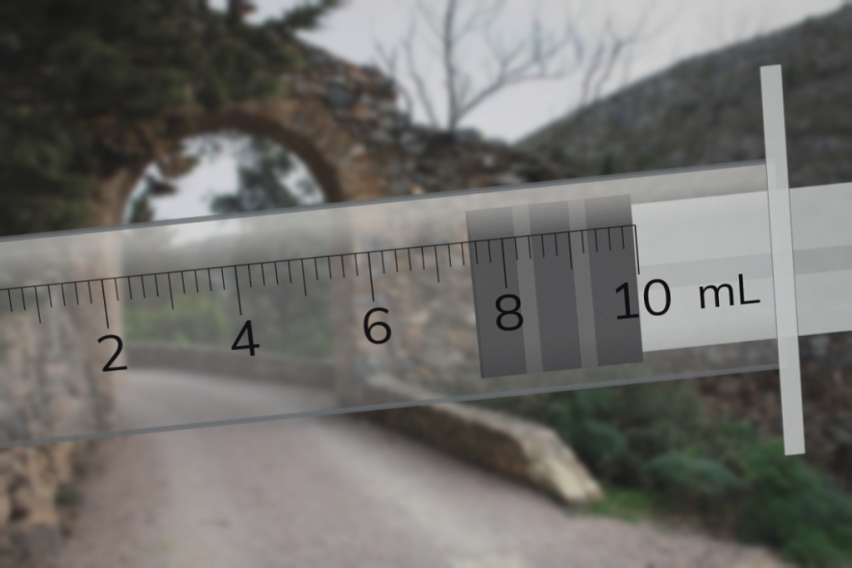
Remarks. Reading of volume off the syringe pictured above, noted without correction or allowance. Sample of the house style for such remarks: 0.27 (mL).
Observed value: 7.5 (mL)
